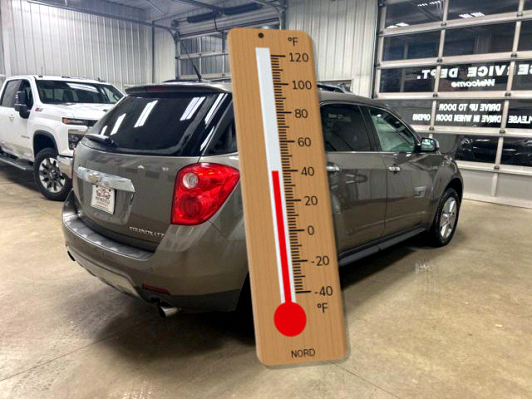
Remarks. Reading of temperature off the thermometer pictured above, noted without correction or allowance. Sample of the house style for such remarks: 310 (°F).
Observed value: 40 (°F)
